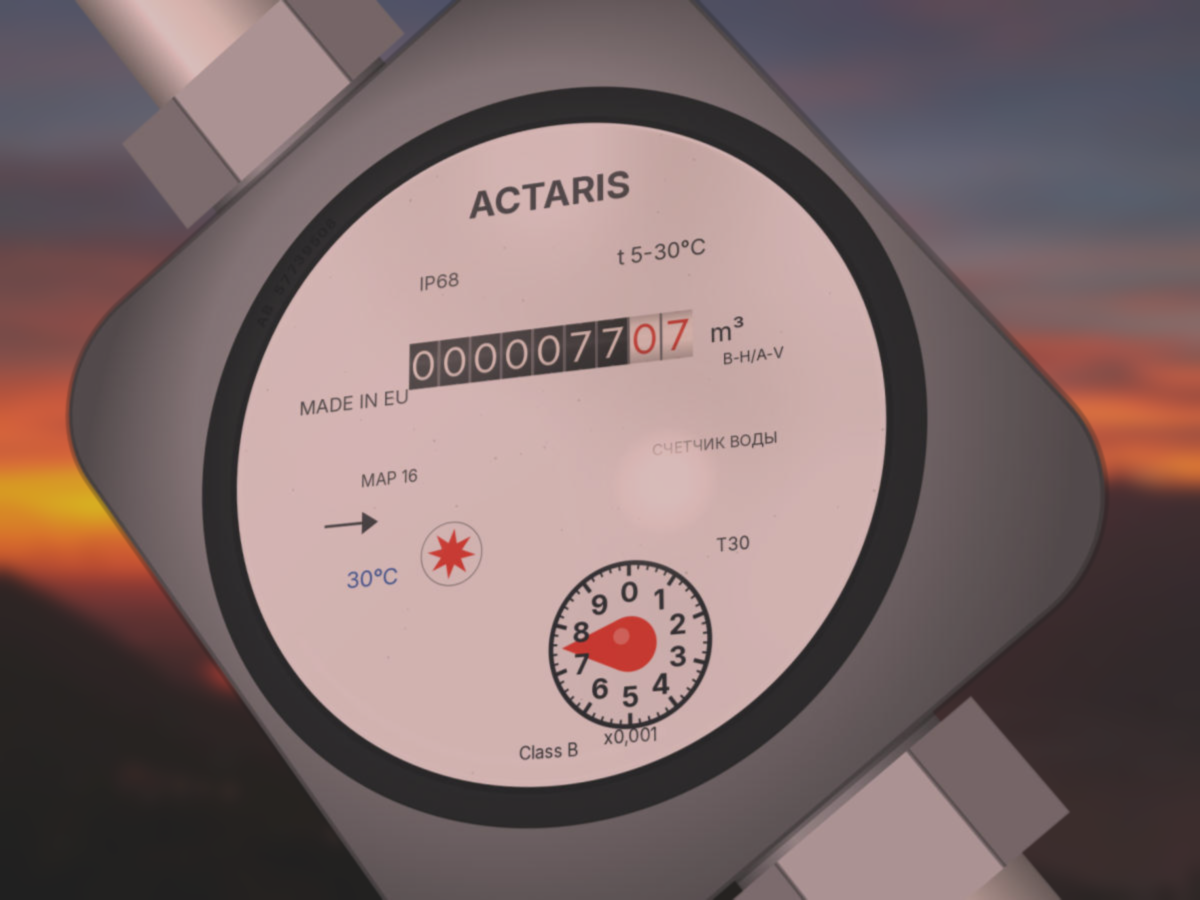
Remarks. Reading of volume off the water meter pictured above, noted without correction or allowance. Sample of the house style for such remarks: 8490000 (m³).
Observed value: 77.077 (m³)
